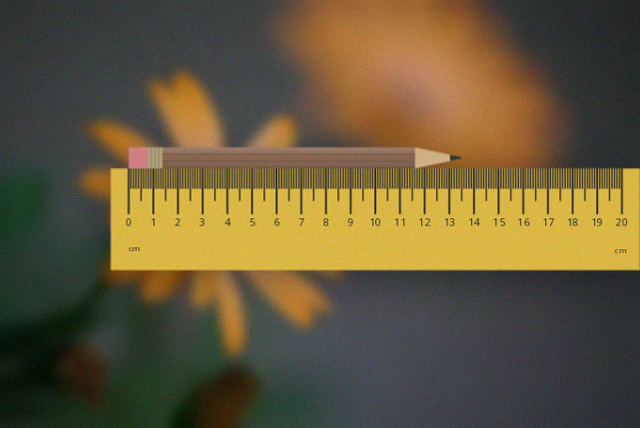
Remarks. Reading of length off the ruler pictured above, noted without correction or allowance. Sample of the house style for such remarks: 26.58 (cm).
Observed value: 13.5 (cm)
